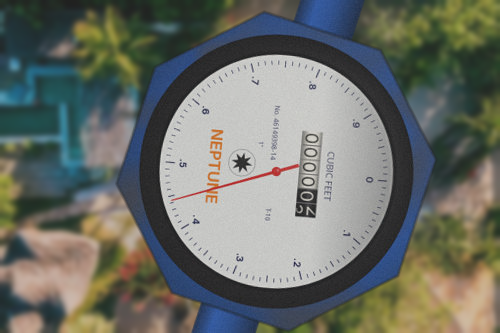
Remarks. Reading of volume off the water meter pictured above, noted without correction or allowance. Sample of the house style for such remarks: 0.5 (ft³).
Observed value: 2.44 (ft³)
